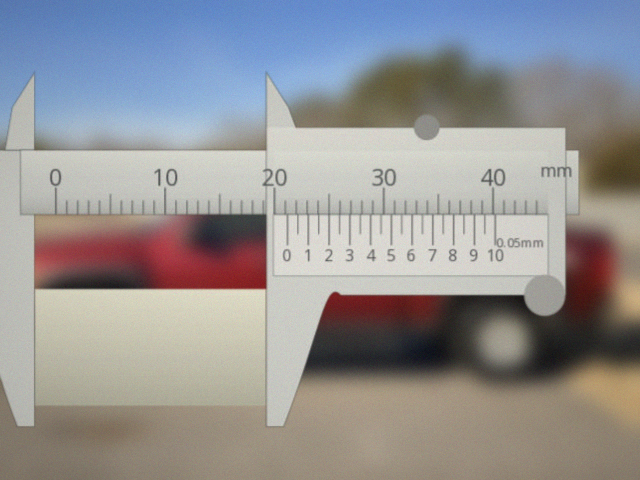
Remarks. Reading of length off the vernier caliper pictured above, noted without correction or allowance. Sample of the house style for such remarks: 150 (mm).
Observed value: 21.2 (mm)
